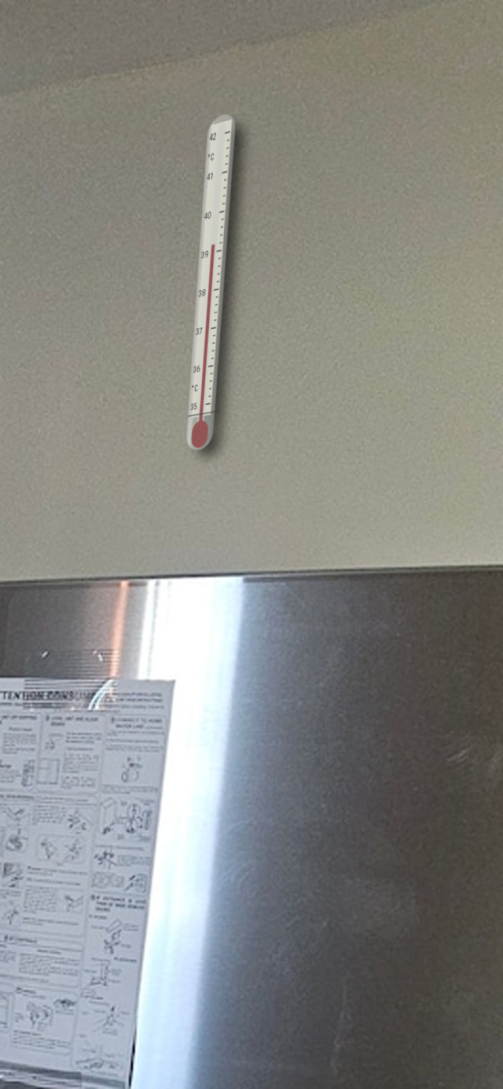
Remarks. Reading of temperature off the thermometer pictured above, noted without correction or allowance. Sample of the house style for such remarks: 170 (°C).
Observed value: 39.2 (°C)
